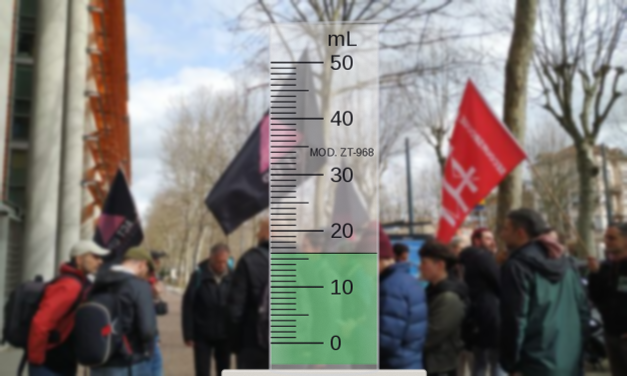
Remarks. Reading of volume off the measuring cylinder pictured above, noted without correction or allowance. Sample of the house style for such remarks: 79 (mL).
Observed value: 16 (mL)
